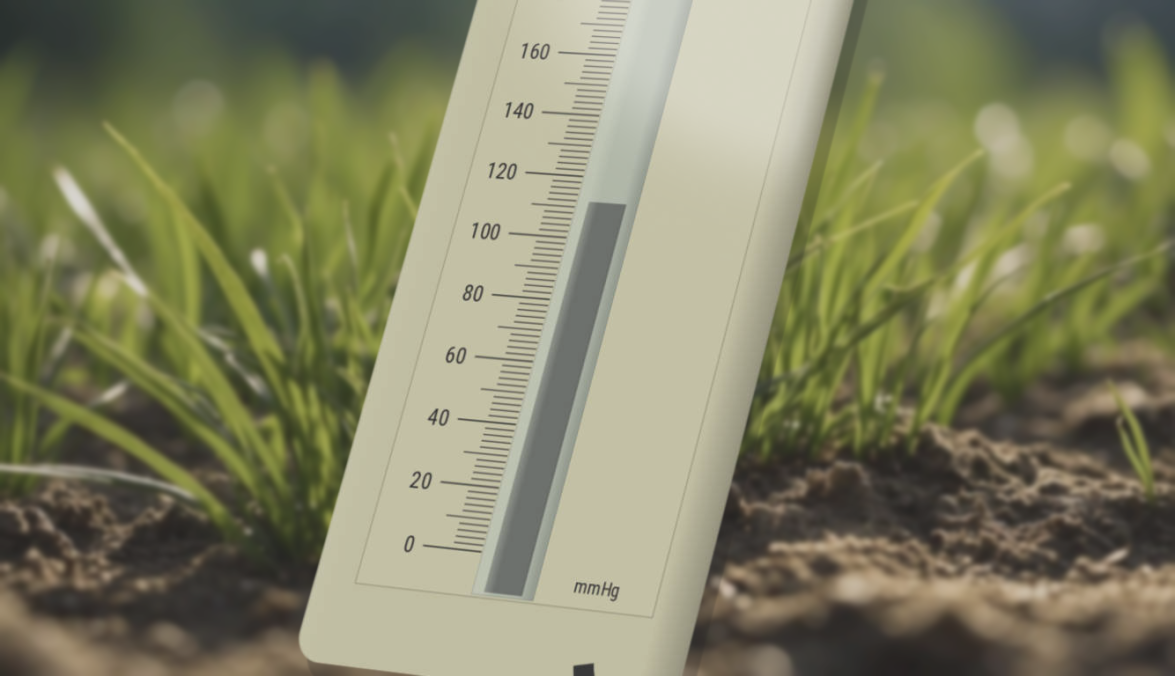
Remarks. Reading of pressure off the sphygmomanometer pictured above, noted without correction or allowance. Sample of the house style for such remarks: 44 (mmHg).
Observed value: 112 (mmHg)
